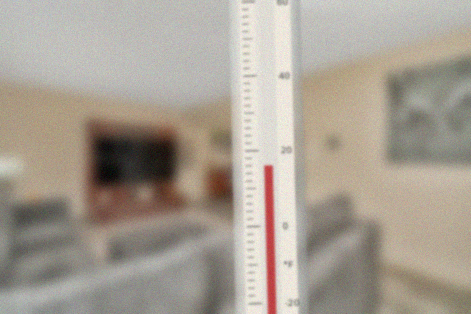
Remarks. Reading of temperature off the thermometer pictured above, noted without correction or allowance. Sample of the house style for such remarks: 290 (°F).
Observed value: 16 (°F)
